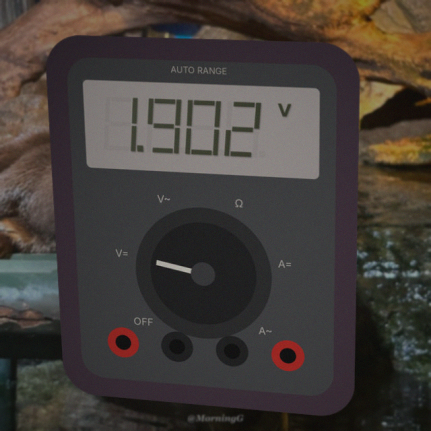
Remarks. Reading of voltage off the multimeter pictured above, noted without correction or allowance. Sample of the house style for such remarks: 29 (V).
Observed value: 1.902 (V)
